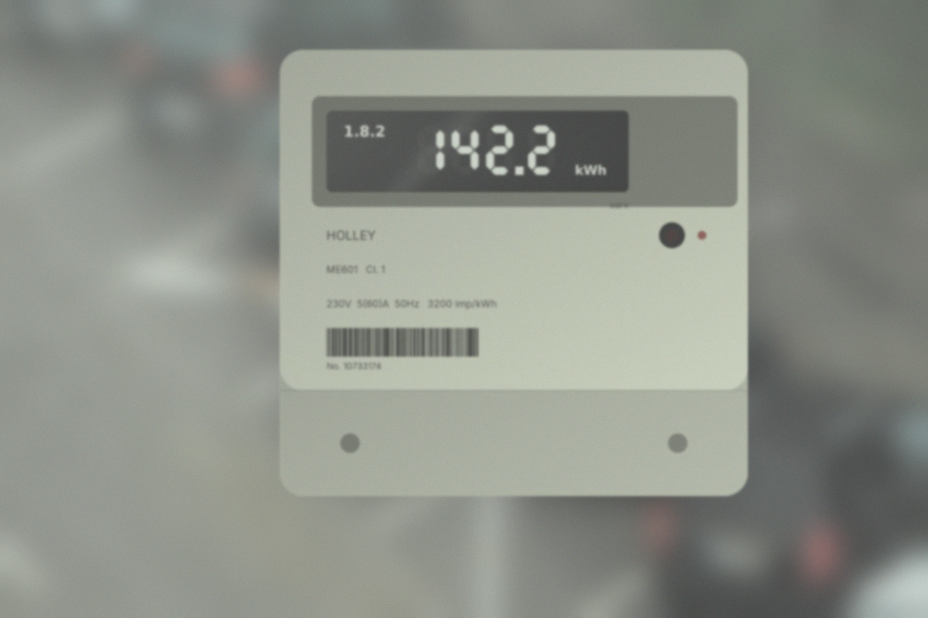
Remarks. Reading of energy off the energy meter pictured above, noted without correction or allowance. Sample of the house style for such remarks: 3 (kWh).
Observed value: 142.2 (kWh)
